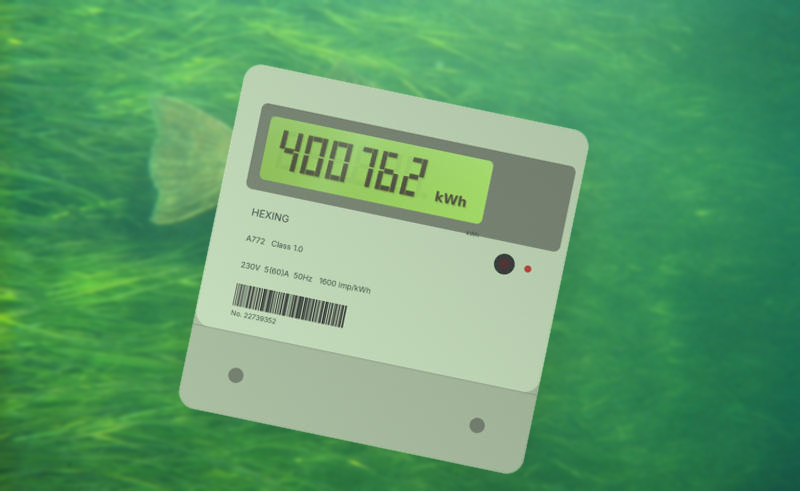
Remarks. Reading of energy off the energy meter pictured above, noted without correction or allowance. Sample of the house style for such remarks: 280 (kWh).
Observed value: 400762 (kWh)
